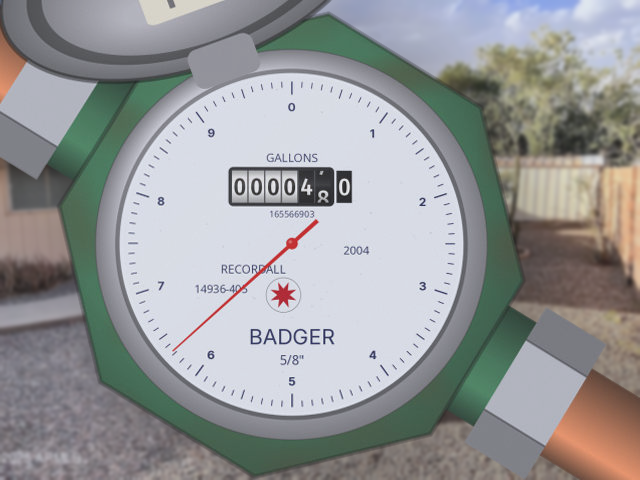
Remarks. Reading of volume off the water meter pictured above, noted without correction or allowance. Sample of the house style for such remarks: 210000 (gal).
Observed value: 476.3 (gal)
